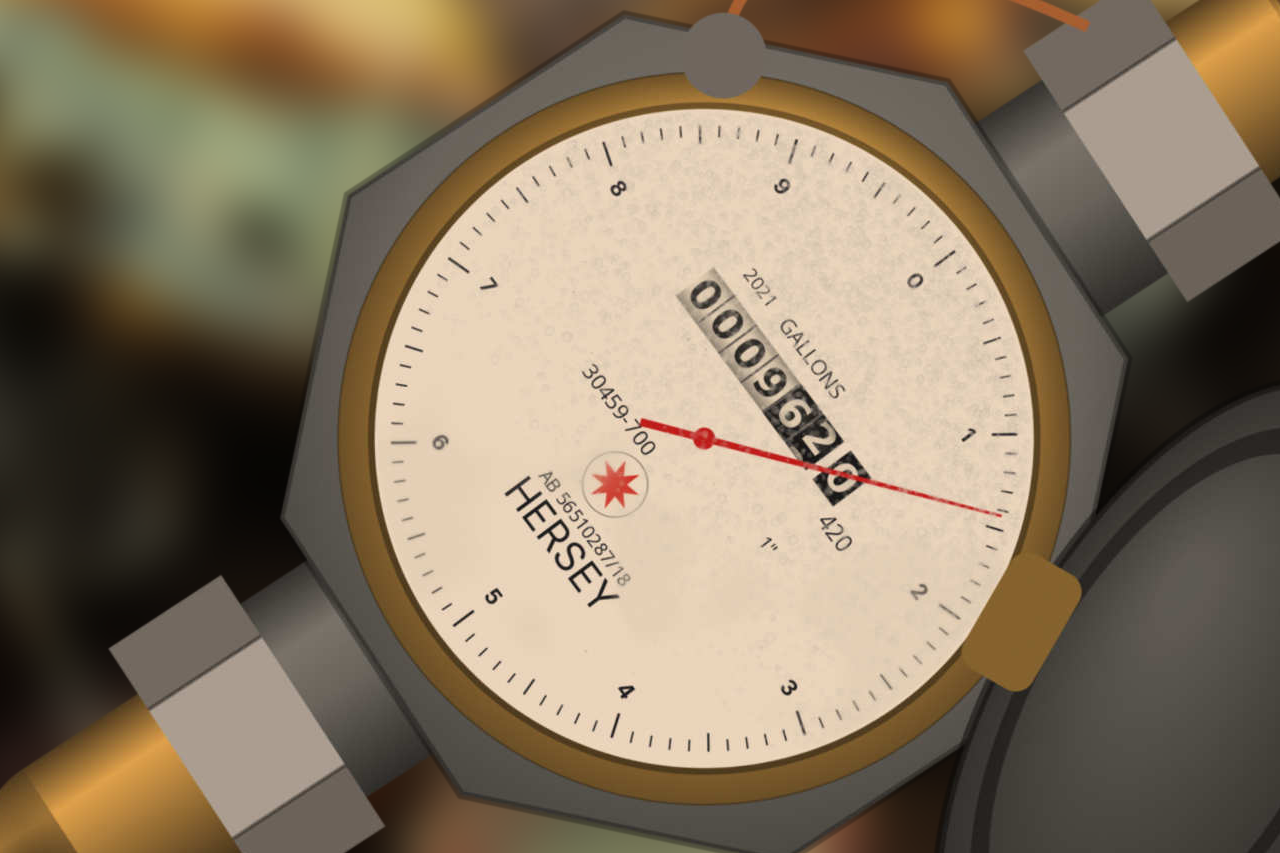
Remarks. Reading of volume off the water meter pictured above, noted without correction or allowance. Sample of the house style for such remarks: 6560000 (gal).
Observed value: 9621.4 (gal)
